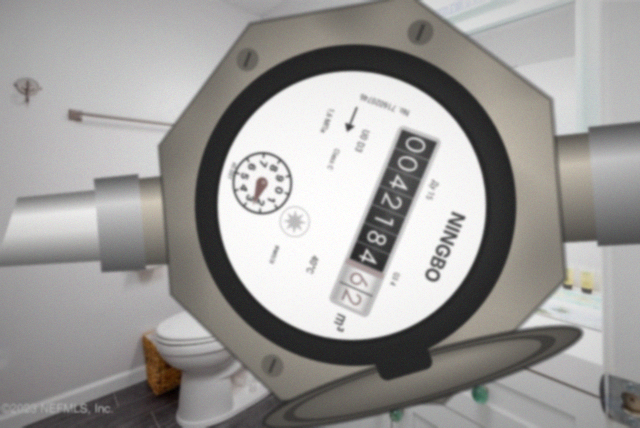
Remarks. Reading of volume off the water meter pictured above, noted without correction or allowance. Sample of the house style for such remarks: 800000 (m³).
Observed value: 42184.622 (m³)
